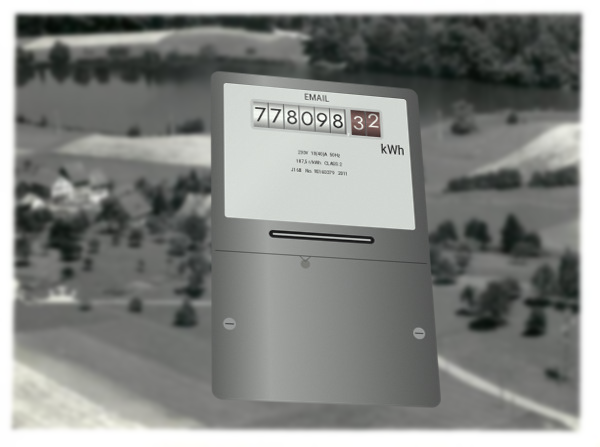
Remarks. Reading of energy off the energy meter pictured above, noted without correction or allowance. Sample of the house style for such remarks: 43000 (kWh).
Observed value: 778098.32 (kWh)
